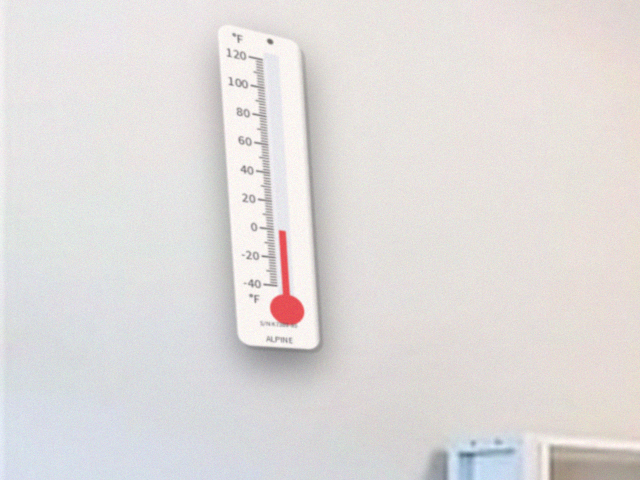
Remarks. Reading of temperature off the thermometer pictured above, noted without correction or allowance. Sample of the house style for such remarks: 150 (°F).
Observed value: 0 (°F)
